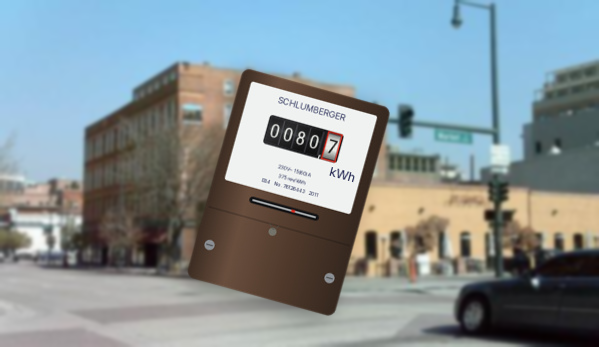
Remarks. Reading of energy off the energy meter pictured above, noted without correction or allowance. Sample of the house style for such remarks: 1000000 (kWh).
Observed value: 80.7 (kWh)
